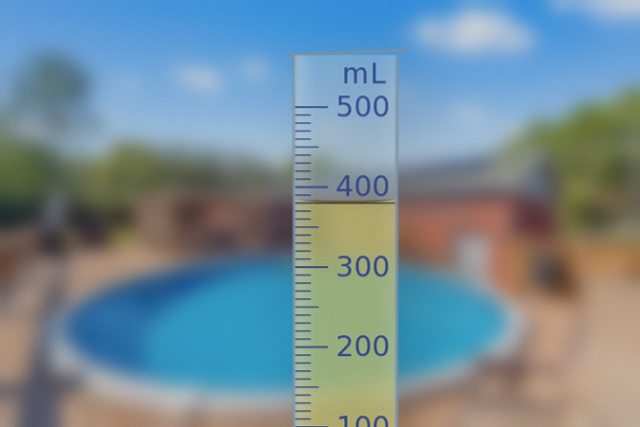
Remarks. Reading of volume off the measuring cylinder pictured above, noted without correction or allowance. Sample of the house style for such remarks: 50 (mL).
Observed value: 380 (mL)
